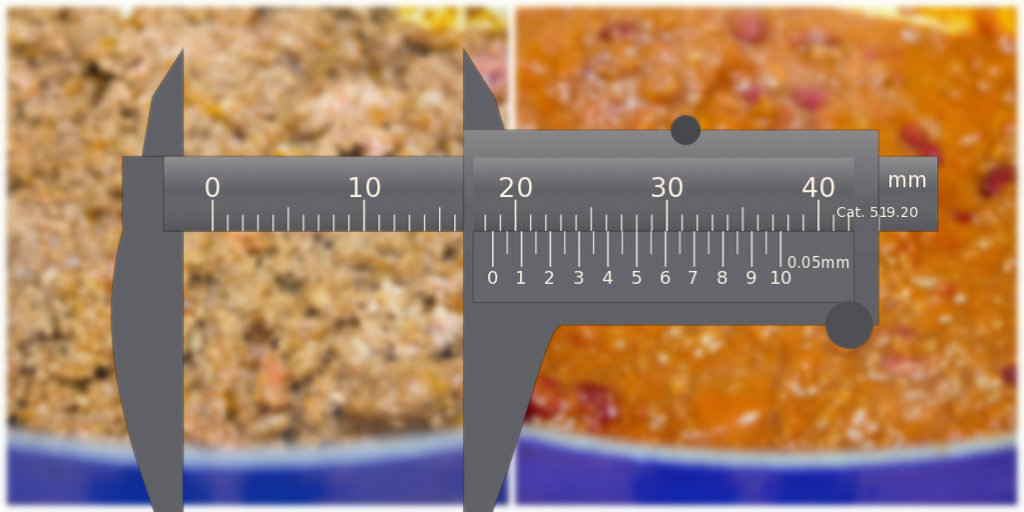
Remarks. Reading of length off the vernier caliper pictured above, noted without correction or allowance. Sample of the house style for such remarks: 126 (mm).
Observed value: 18.5 (mm)
